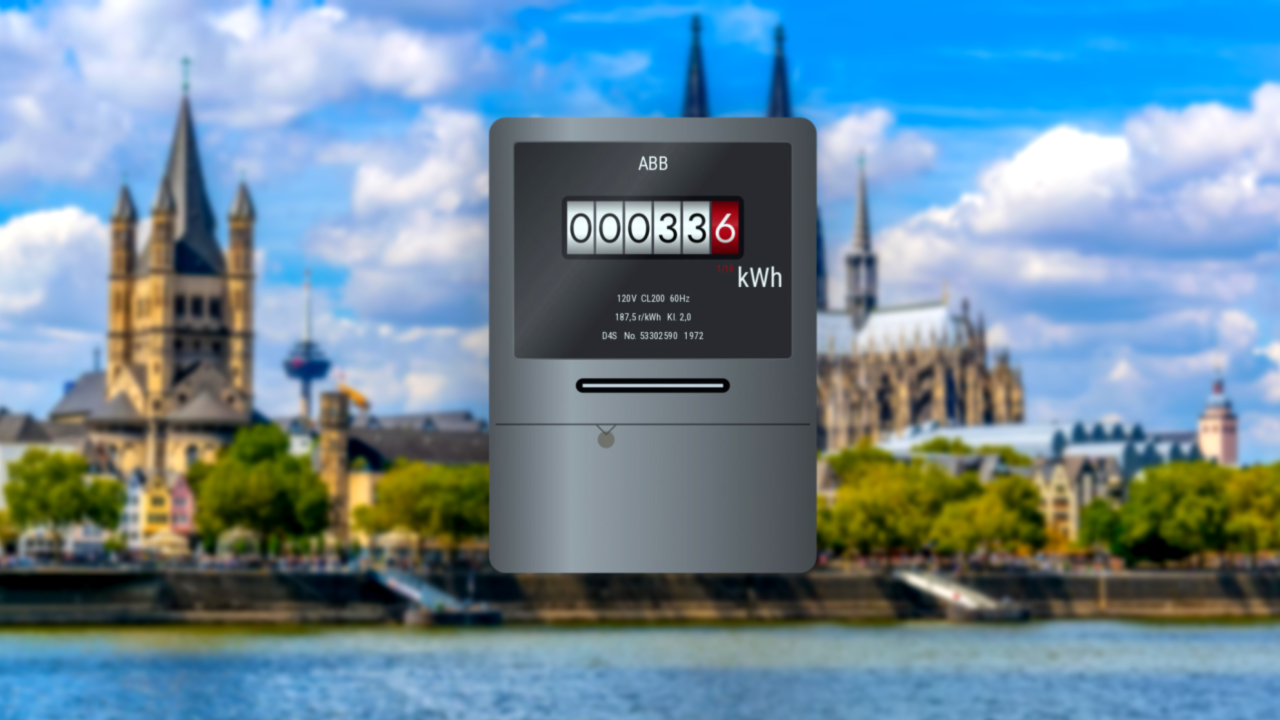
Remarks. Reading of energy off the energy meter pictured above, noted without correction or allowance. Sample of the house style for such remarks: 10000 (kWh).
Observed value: 33.6 (kWh)
